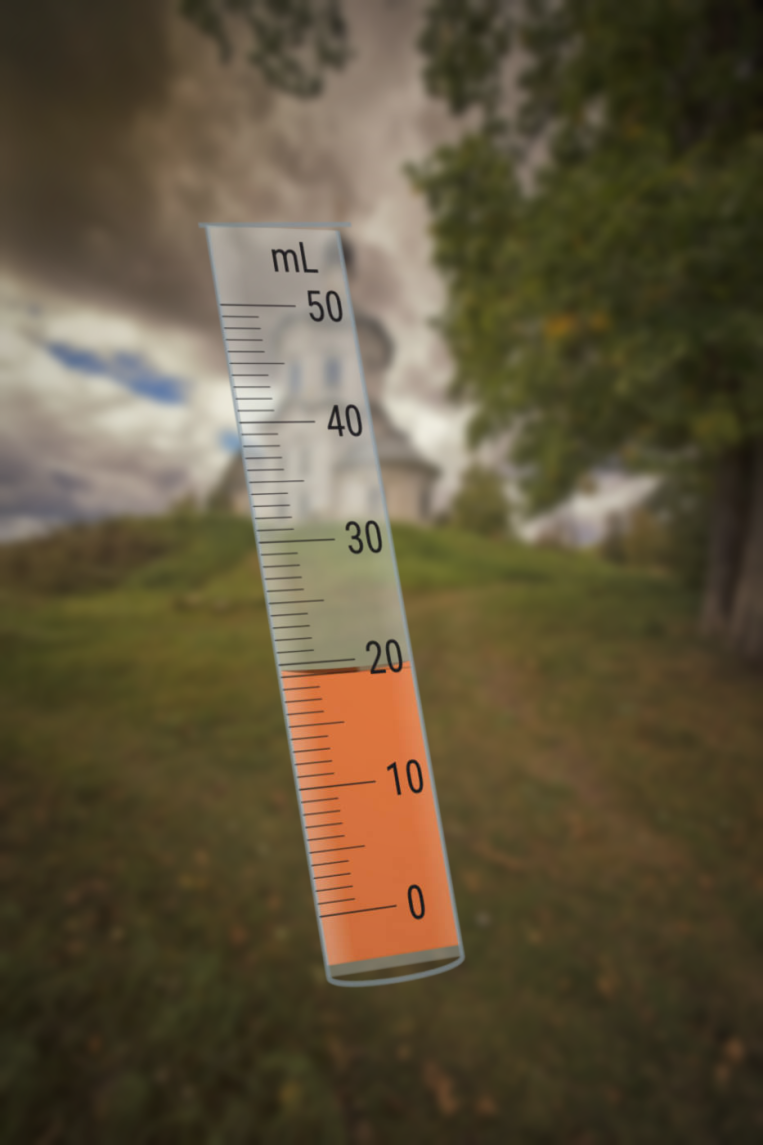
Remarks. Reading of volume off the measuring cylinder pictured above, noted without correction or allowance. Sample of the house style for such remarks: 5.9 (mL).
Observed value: 19 (mL)
